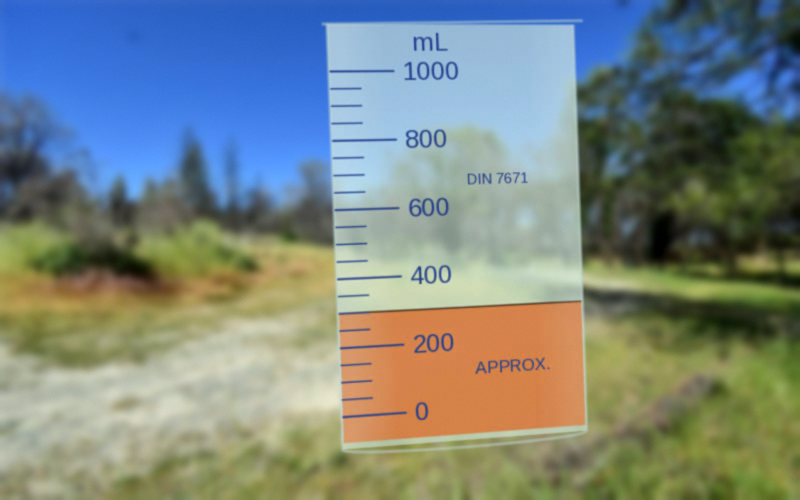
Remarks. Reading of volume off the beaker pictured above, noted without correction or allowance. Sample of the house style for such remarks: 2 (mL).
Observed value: 300 (mL)
